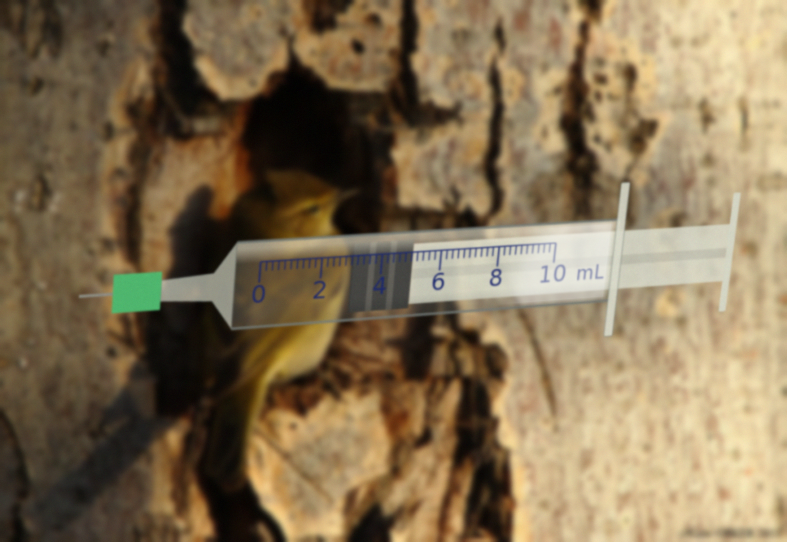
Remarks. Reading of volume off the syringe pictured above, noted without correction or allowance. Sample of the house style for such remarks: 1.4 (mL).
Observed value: 3 (mL)
